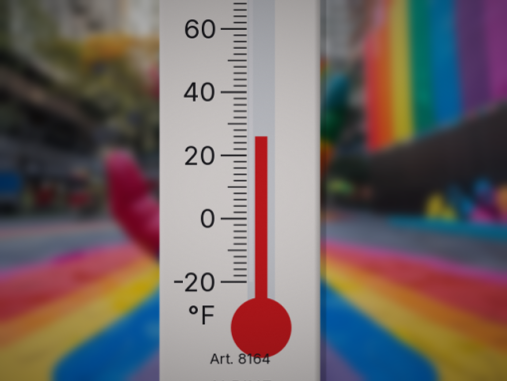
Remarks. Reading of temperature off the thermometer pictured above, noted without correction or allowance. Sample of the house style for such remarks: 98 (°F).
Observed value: 26 (°F)
